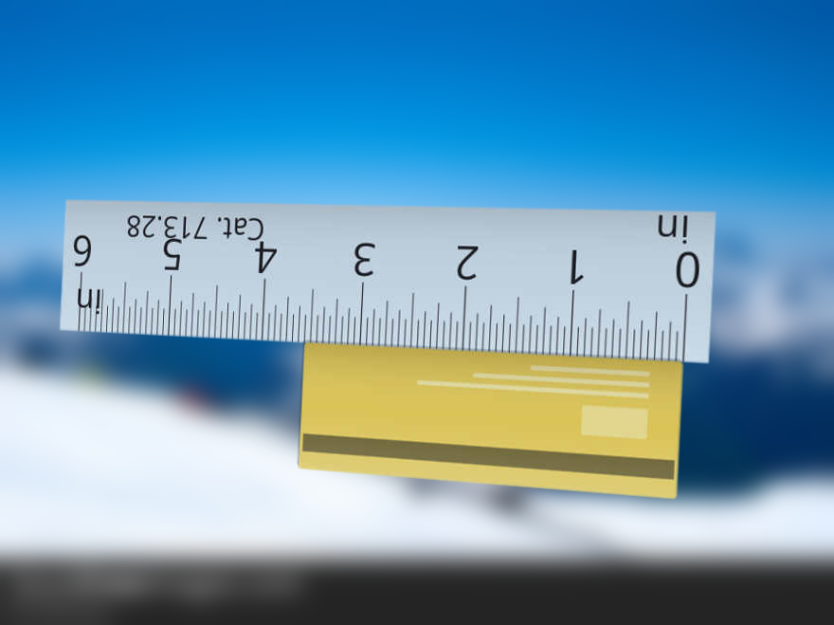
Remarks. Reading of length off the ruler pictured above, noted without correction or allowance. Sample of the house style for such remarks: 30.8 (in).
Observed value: 3.5625 (in)
